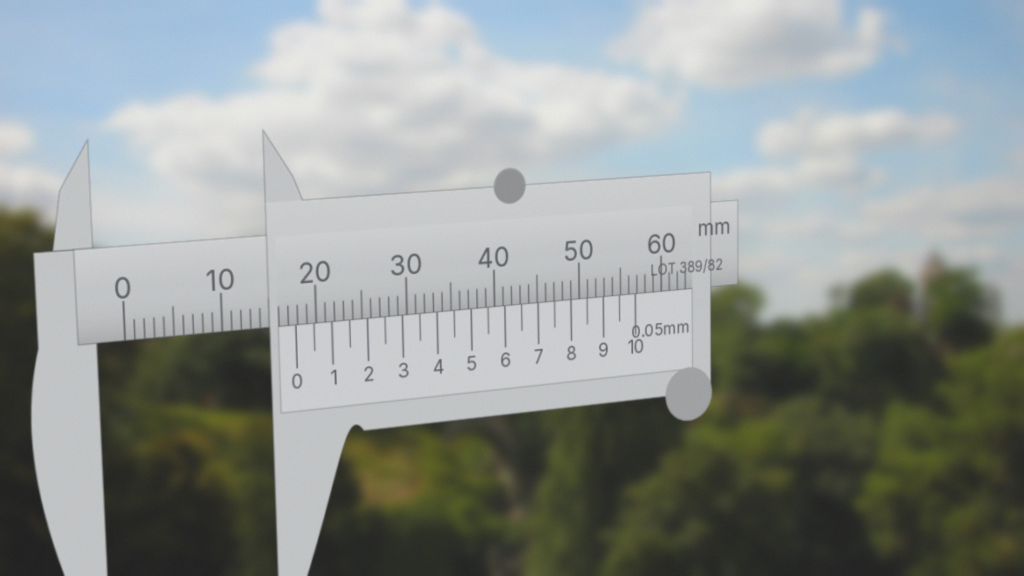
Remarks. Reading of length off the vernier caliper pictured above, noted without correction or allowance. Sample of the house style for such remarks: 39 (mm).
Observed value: 17.8 (mm)
